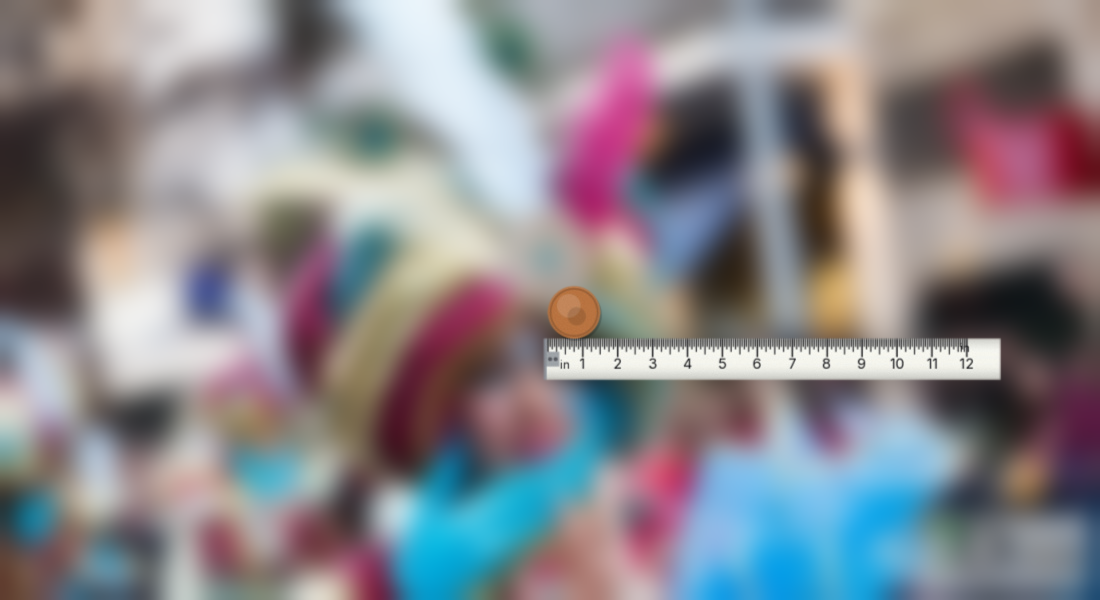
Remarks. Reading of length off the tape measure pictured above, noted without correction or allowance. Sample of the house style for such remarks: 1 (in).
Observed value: 1.5 (in)
